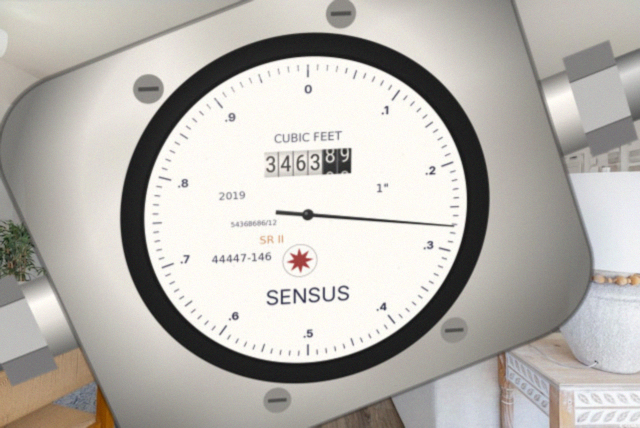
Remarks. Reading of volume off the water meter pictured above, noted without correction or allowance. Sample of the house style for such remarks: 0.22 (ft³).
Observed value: 346389.27 (ft³)
